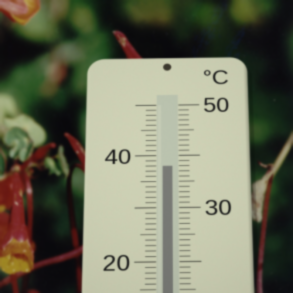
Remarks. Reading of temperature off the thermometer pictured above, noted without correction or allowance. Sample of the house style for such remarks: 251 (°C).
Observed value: 38 (°C)
